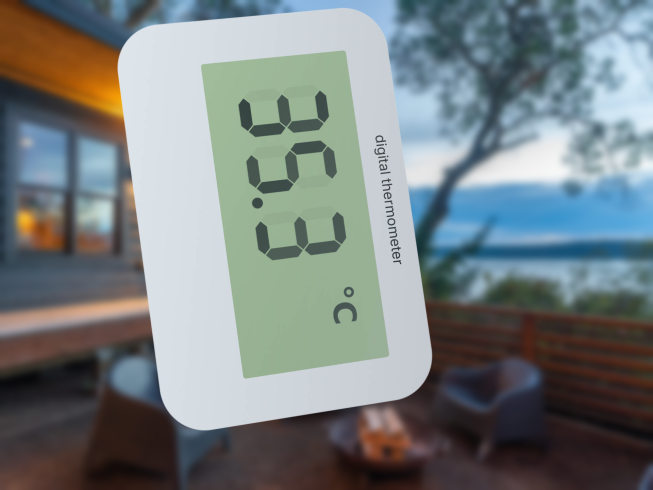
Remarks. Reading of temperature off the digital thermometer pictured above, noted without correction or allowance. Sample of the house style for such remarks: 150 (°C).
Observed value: 35.3 (°C)
